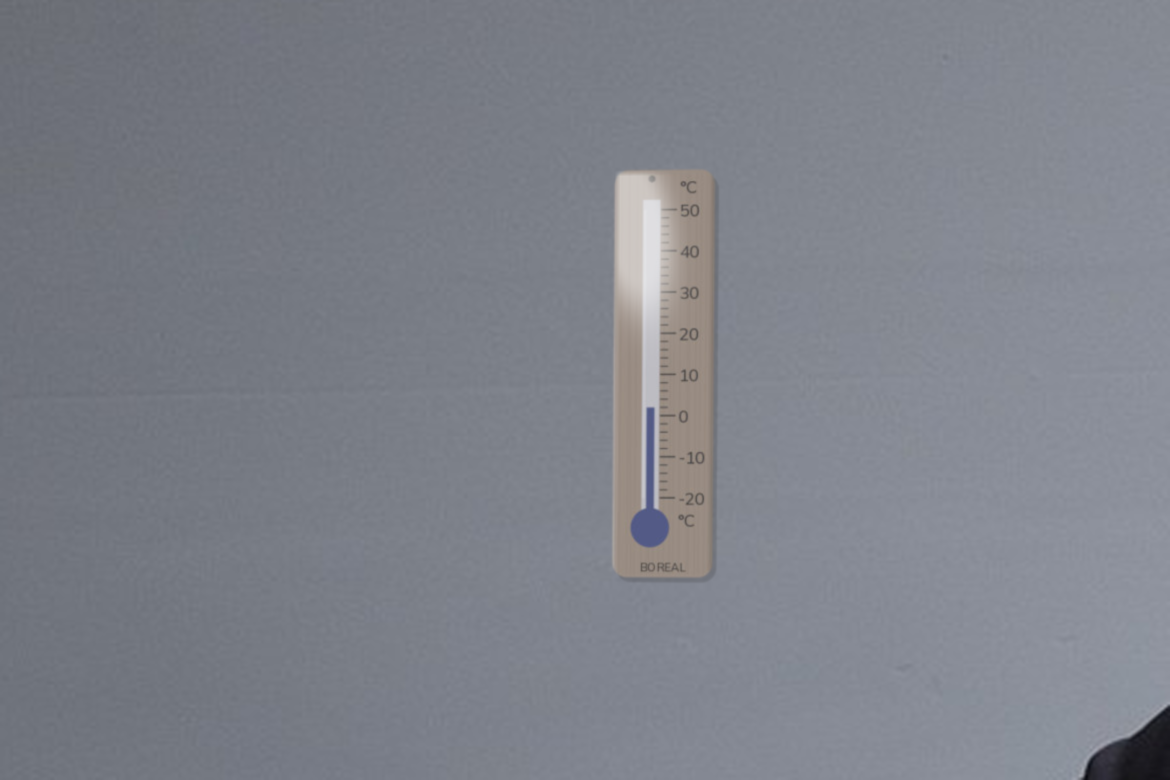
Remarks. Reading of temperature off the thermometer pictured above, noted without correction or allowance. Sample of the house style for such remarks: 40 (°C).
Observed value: 2 (°C)
